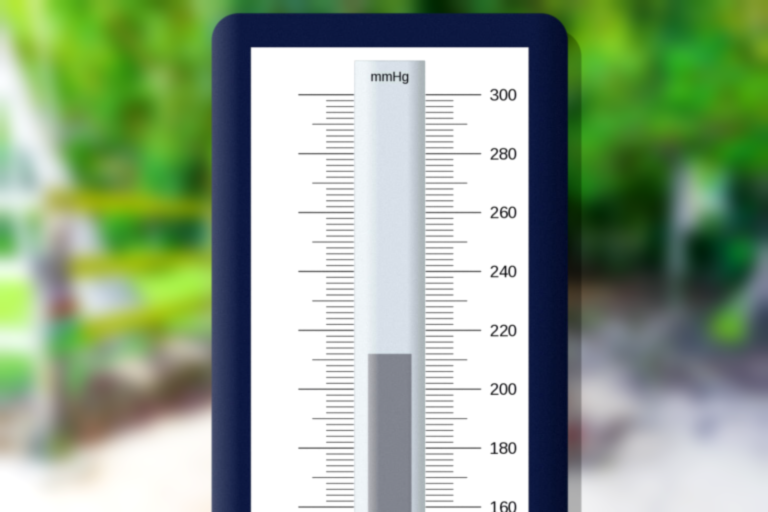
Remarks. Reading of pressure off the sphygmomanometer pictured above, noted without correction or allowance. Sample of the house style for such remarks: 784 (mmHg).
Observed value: 212 (mmHg)
